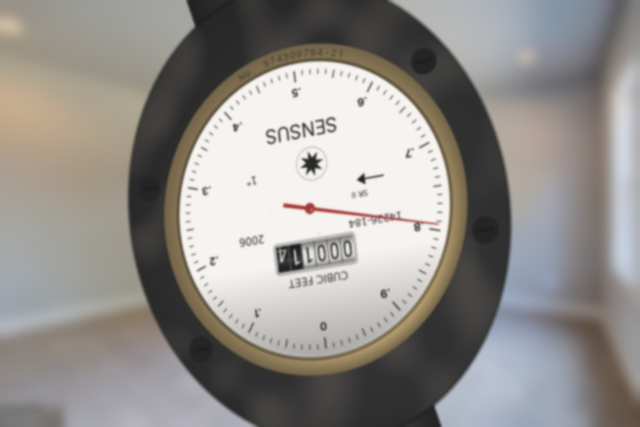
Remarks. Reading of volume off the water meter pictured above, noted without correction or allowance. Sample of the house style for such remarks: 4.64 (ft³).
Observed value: 113.79 (ft³)
